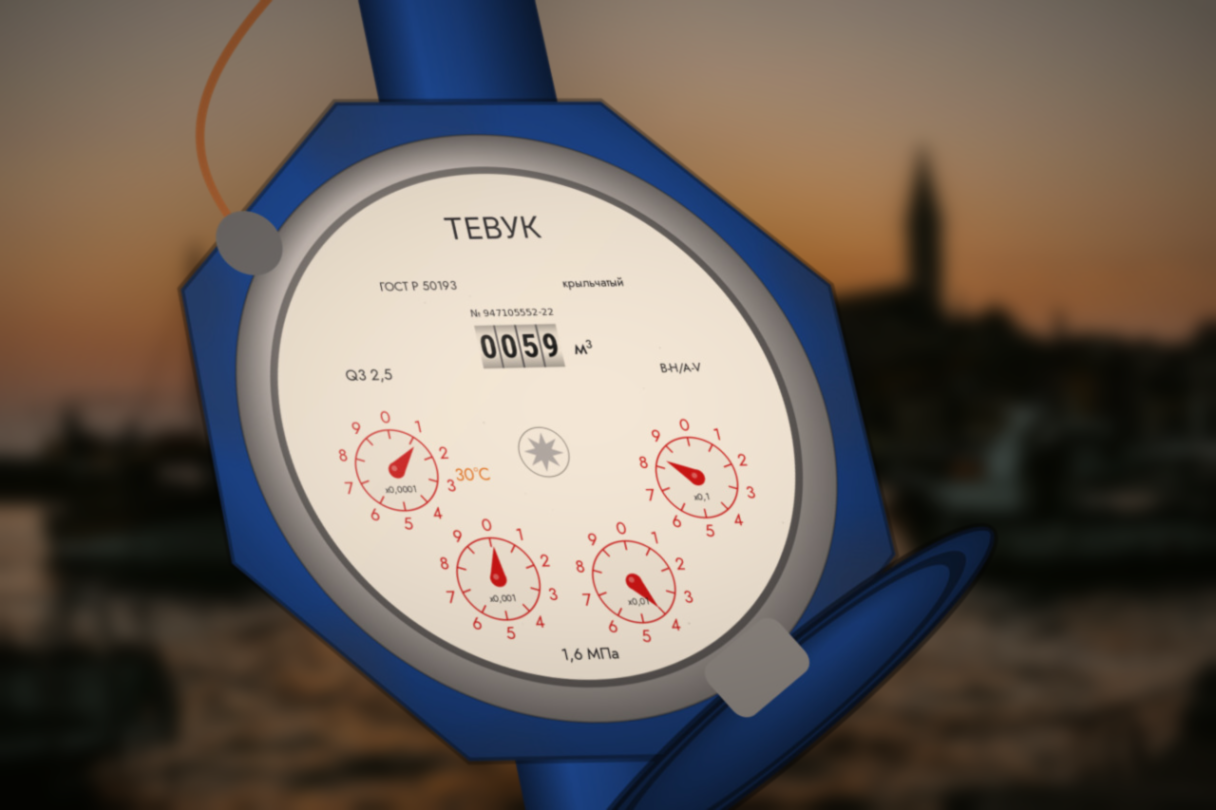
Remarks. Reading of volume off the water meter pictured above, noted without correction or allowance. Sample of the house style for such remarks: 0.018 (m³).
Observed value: 59.8401 (m³)
